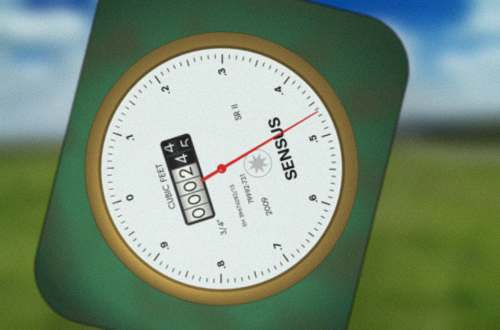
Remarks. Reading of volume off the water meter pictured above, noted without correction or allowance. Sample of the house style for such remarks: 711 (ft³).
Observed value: 244.46 (ft³)
